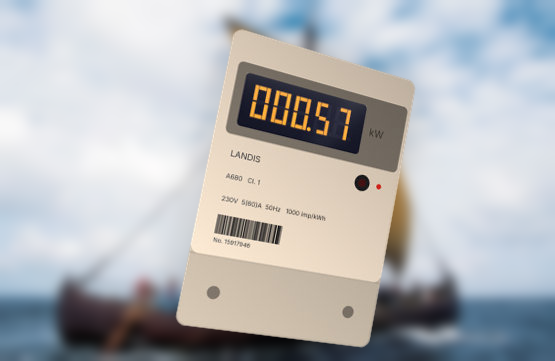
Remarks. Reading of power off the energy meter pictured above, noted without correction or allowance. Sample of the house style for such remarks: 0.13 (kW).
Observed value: 0.57 (kW)
